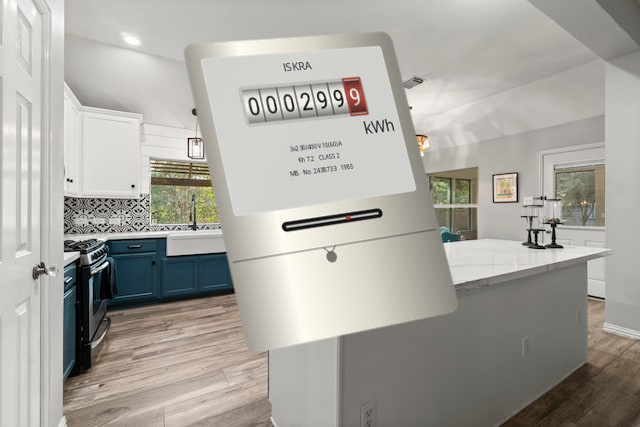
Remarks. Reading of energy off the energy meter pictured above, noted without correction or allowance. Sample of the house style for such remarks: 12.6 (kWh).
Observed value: 299.9 (kWh)
